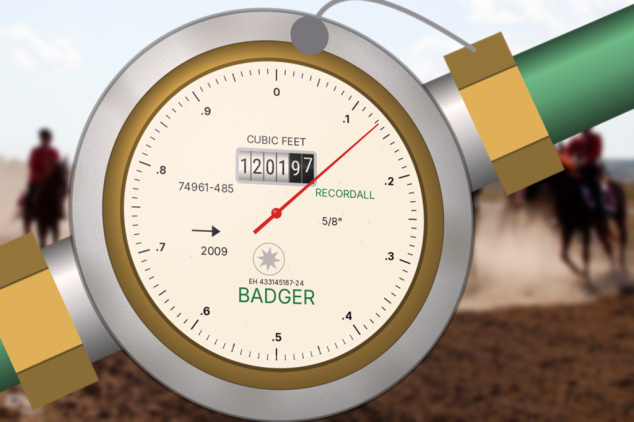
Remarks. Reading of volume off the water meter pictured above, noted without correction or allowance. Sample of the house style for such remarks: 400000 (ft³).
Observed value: 120197.13 (ft³)
